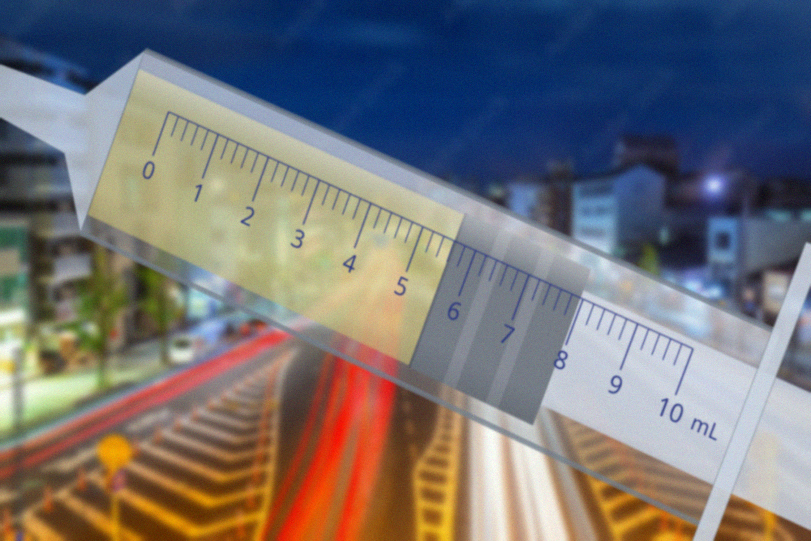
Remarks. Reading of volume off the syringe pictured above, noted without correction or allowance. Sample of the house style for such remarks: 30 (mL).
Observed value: 5.6 (mL)
